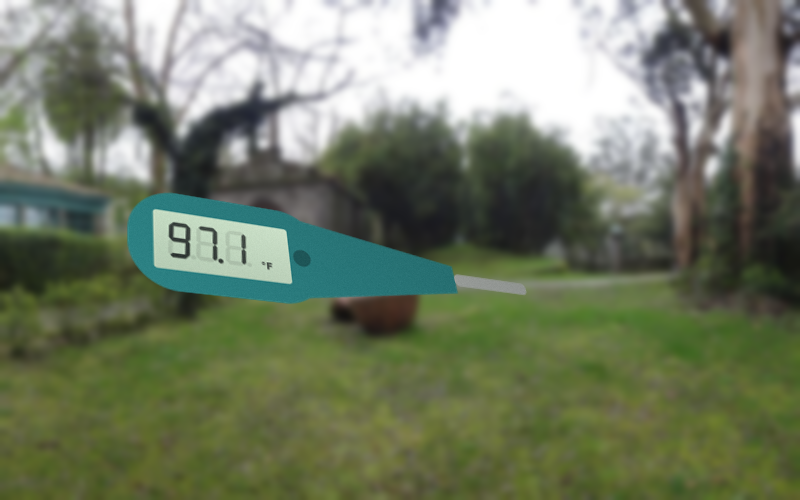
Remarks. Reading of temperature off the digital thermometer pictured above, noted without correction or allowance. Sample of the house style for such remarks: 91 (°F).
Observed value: 97.1 (°F)
